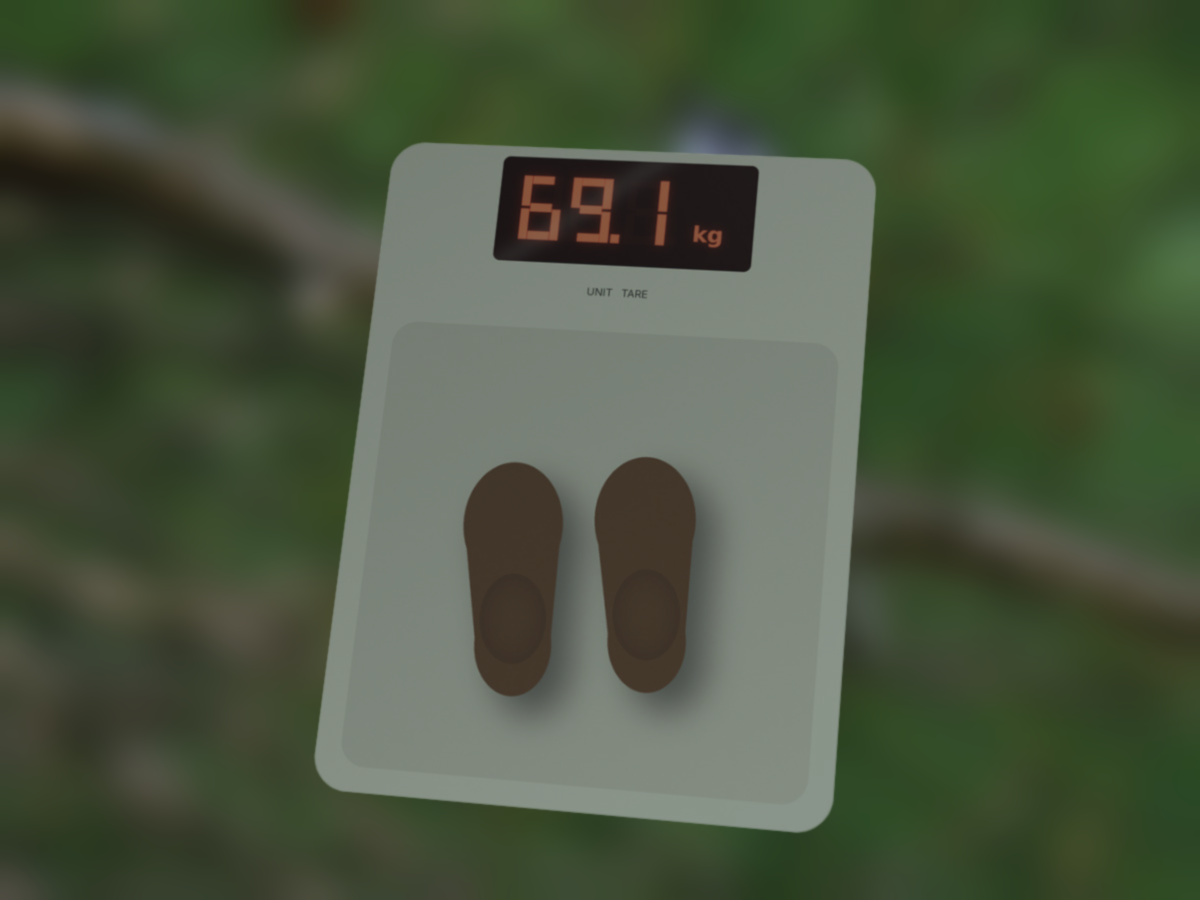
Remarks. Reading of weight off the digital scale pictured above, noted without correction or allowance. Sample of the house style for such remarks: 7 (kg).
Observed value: 69.1 (kg)
